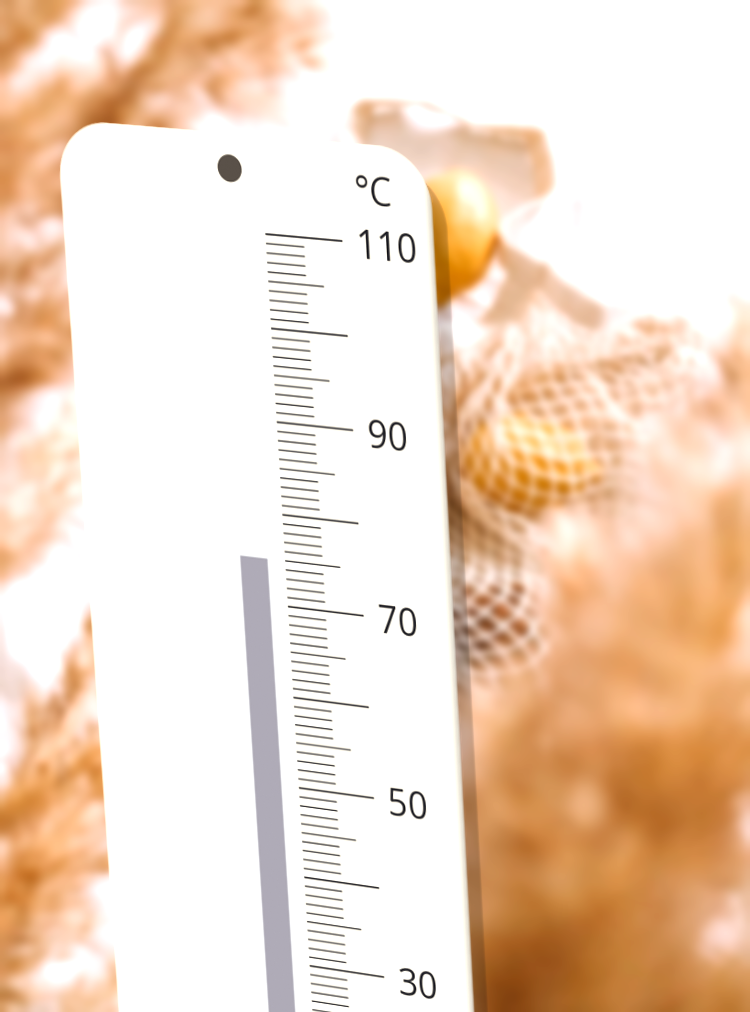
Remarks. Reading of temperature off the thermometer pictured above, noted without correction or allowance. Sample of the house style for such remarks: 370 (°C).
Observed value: 75 (°C)
